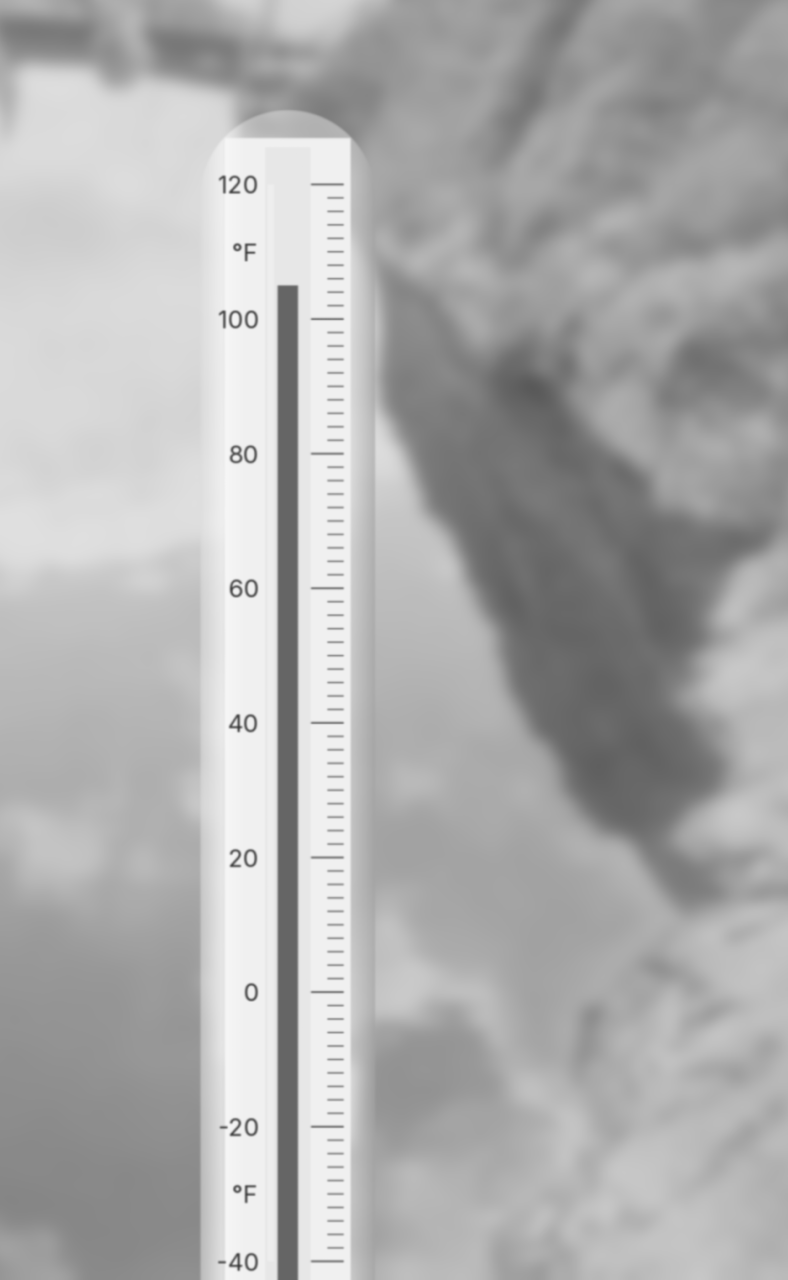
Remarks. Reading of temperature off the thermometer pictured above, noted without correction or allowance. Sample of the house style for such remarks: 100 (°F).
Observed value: 105 (°F)
